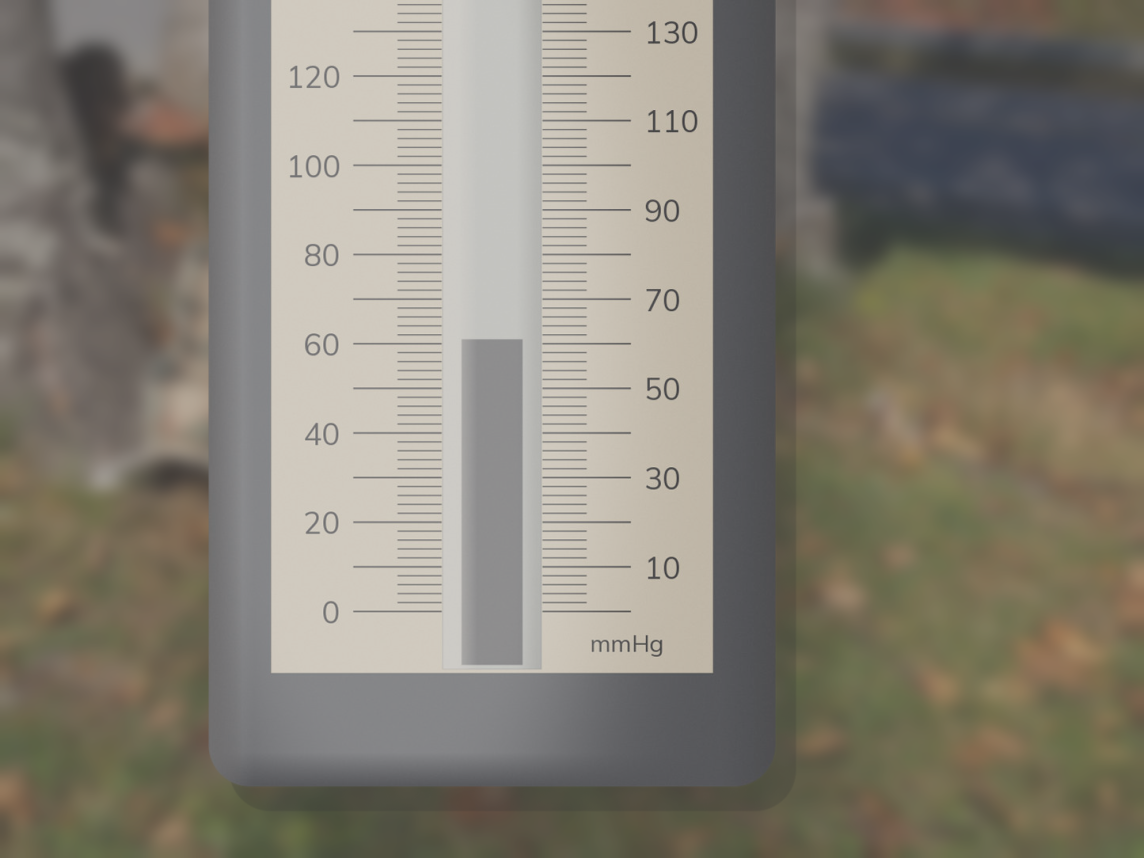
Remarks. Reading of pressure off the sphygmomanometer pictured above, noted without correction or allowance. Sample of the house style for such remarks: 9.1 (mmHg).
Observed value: 61 (mmHg)
